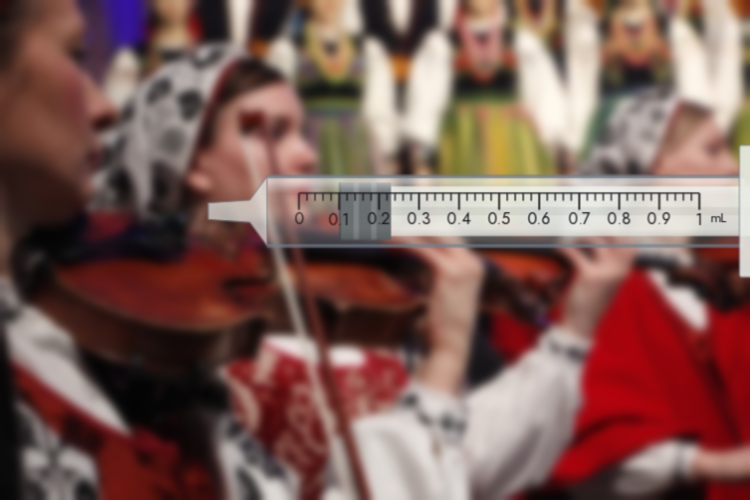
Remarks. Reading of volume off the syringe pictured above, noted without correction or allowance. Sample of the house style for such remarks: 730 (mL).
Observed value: 0.1 (mL)
